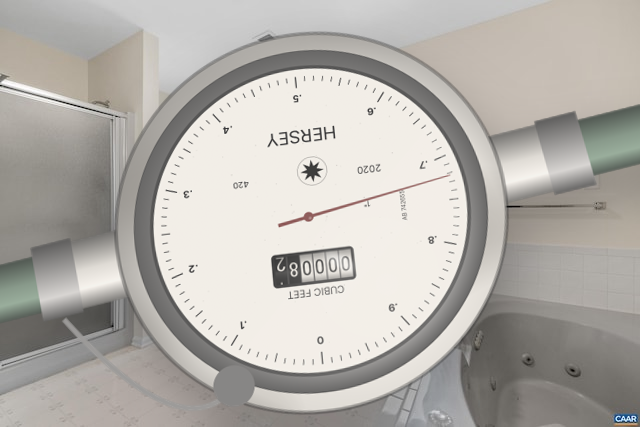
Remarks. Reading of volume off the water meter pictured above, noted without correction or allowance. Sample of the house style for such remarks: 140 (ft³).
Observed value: 81.72 (ft³)
